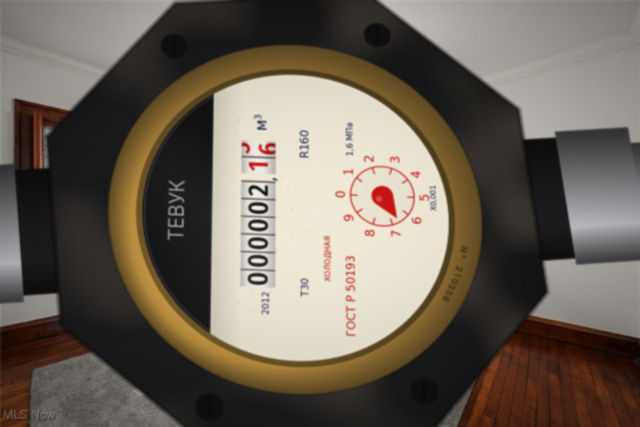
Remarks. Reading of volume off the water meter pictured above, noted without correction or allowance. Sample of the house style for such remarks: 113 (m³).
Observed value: 2.156 (m³)
